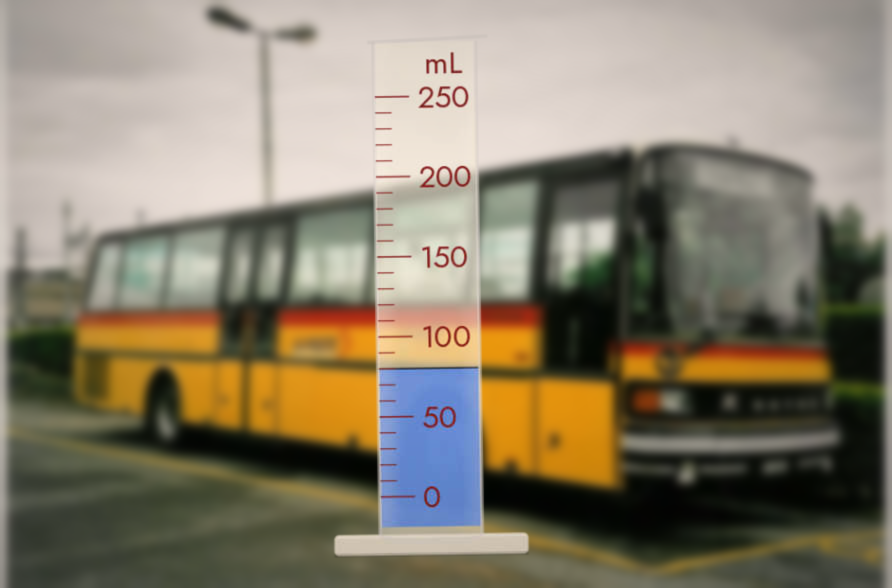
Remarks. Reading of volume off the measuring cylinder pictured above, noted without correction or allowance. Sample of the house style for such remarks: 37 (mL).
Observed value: 80 (mL)
